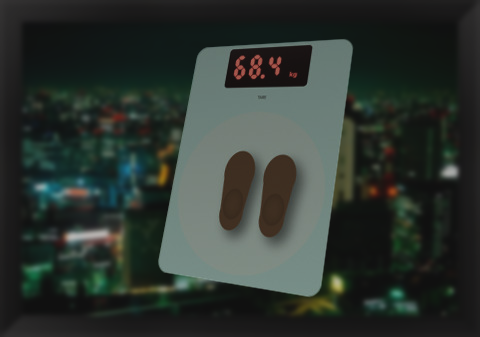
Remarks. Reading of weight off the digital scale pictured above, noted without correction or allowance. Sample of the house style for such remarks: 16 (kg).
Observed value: 68.4 (kg)
